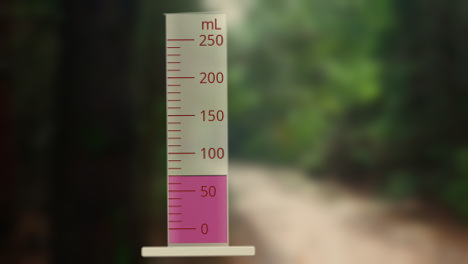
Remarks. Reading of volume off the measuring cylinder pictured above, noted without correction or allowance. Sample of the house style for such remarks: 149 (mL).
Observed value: 70 (mL)
